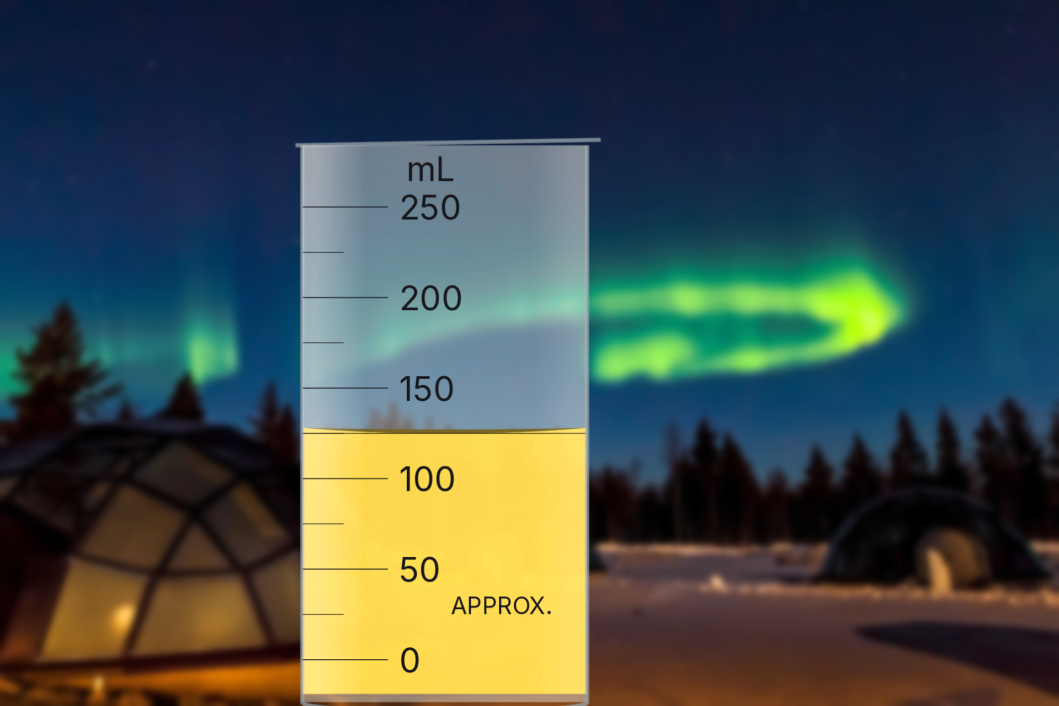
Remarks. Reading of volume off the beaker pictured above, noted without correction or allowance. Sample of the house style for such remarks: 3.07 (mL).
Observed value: 125 (mL)
